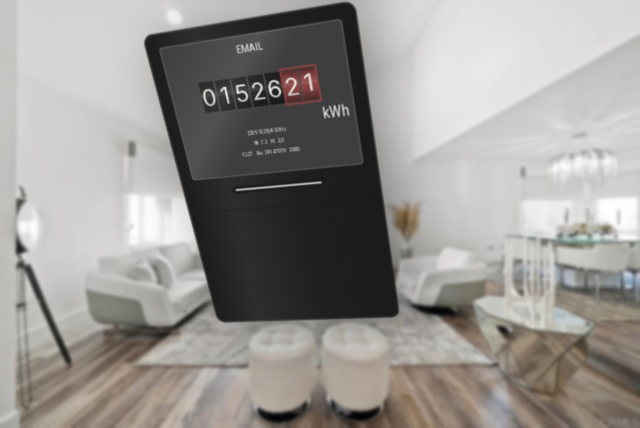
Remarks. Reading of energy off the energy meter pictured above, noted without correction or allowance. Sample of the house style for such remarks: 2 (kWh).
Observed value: 1526.21 (kWh)
